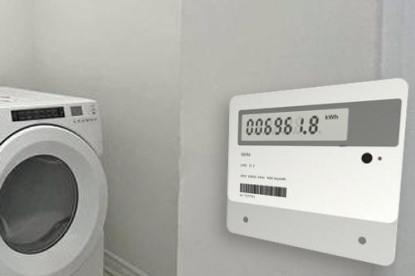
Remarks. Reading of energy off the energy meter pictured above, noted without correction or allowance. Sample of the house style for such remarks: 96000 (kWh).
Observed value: 6961.8 (kWh)
